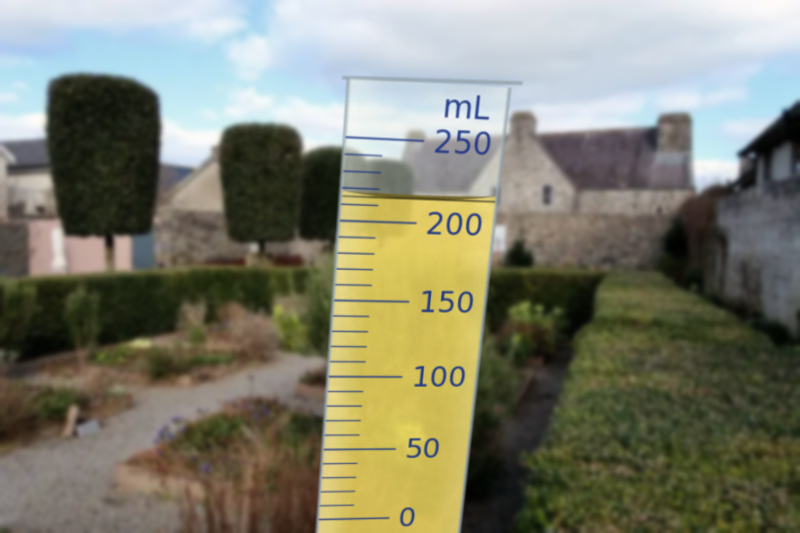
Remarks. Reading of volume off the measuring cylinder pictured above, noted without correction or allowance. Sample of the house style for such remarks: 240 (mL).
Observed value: 215 (mL)
